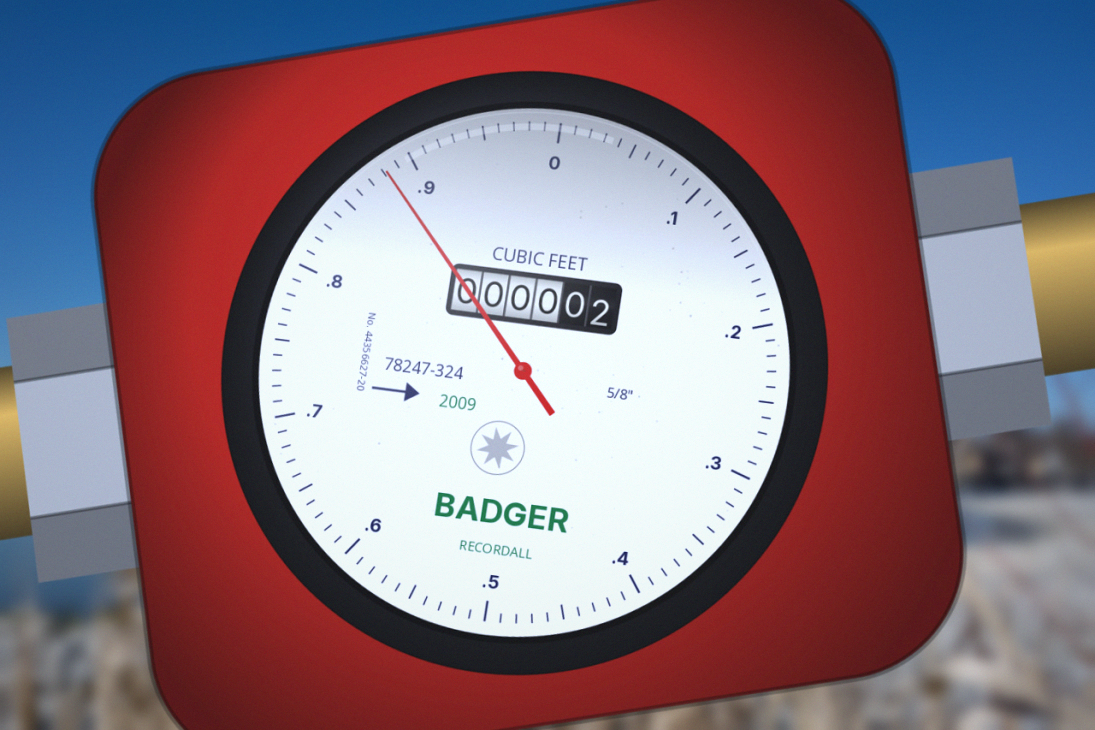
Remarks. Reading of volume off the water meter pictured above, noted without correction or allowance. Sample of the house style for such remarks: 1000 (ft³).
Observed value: 1.88 (ft³)
